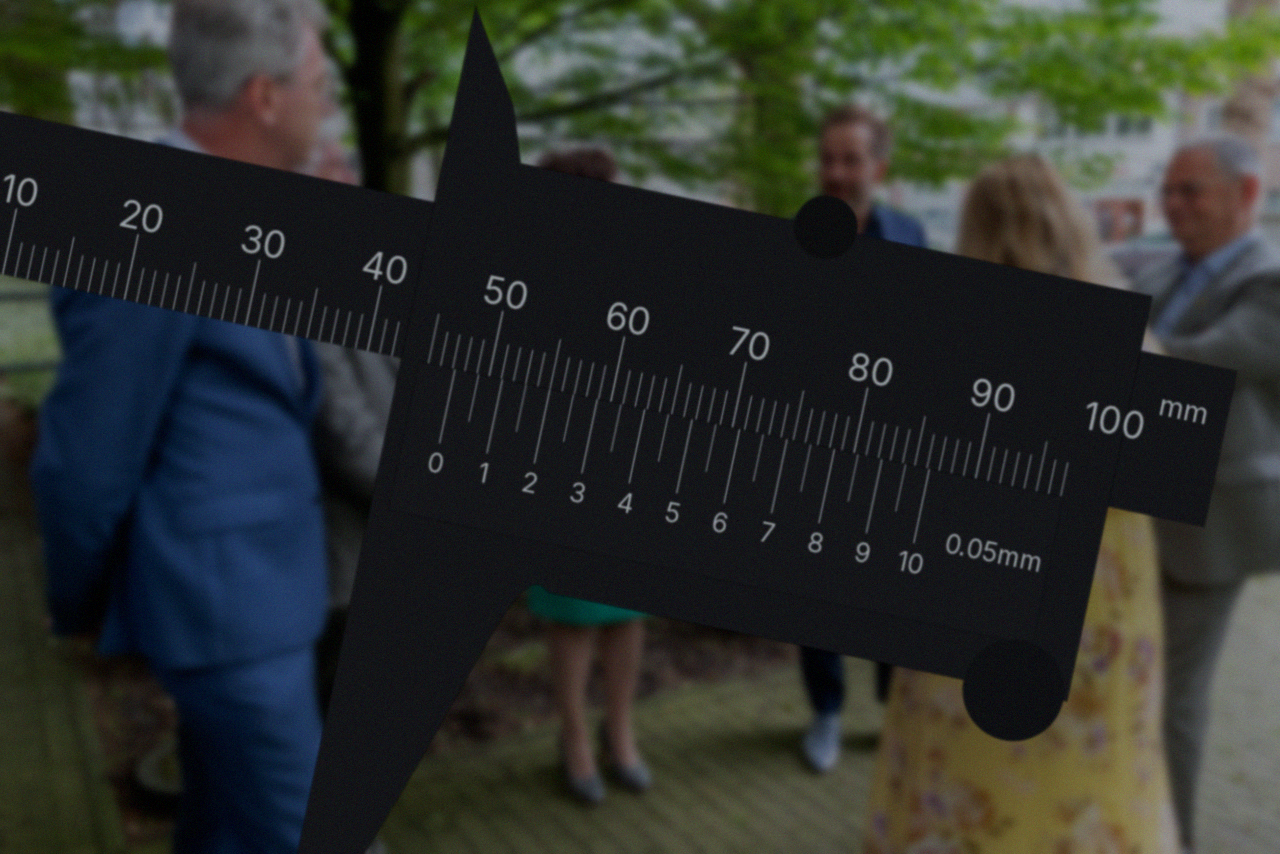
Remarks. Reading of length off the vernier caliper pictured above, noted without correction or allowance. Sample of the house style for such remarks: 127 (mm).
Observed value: 47.2 (mm)
